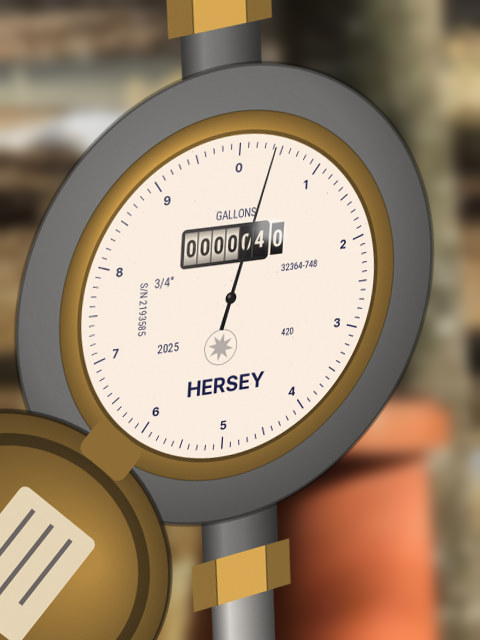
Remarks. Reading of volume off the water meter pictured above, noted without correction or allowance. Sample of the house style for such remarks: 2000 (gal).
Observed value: 40.4 (gal)
